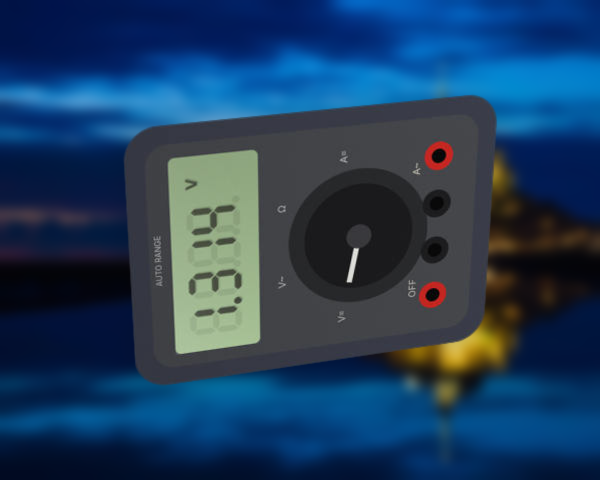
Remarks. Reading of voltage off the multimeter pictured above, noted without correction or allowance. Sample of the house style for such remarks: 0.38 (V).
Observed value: 1.314 (V)
